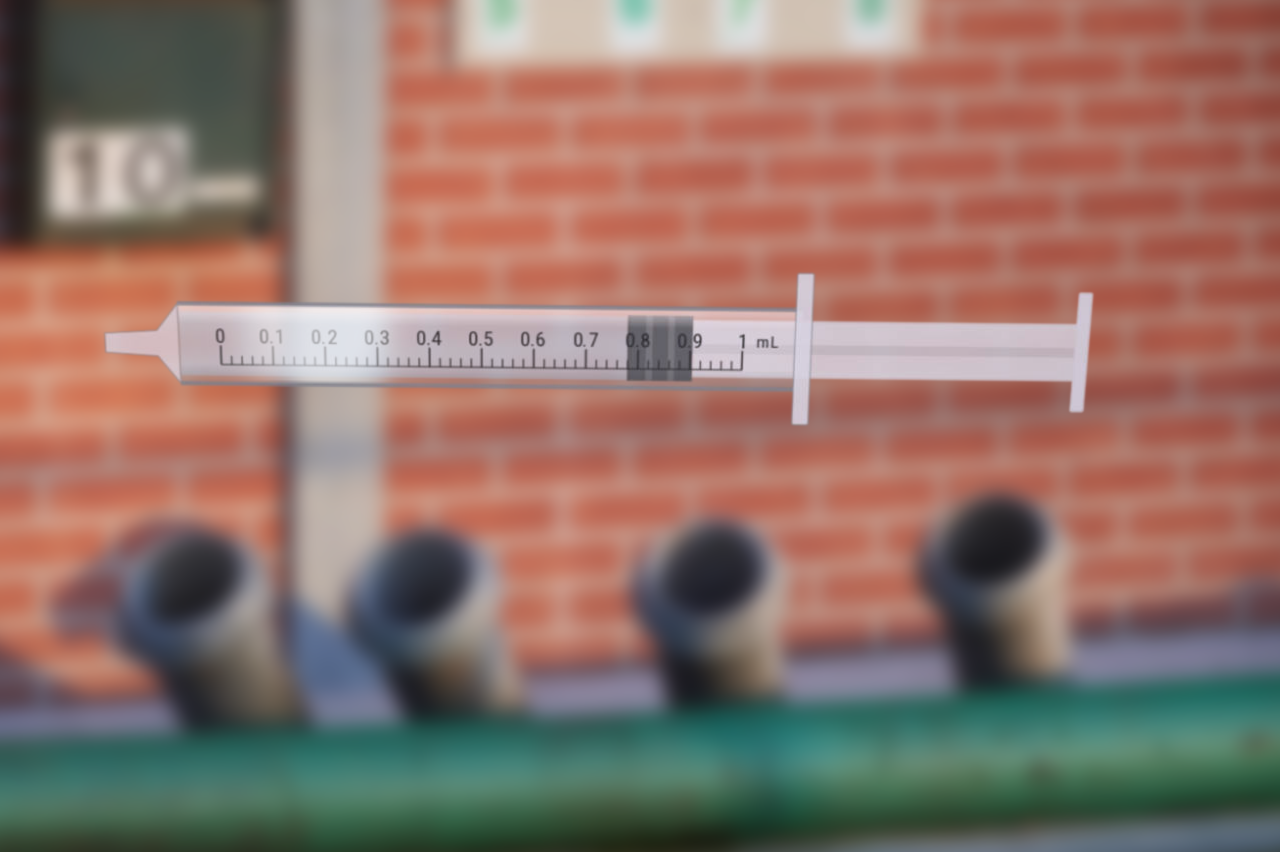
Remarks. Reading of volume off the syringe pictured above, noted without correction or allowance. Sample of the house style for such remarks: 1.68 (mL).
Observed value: 0.78 (mL)
